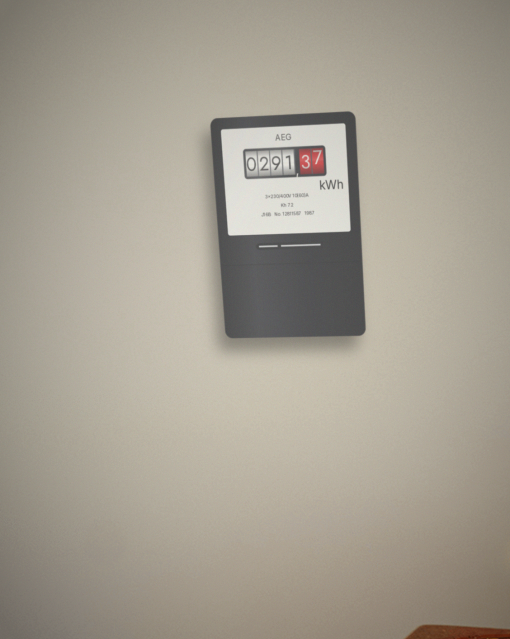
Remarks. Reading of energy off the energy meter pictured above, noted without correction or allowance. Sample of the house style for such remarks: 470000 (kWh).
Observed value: 291.37 (kWh)
